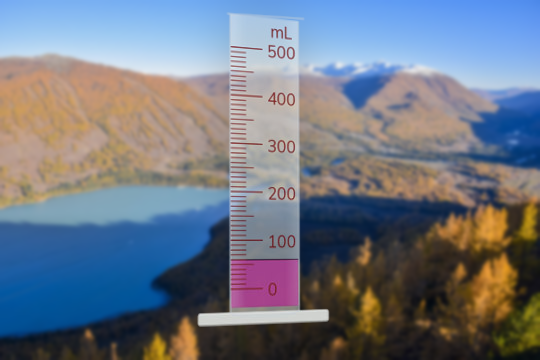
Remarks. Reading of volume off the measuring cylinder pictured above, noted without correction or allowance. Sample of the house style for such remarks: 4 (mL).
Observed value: 60 (mL)
